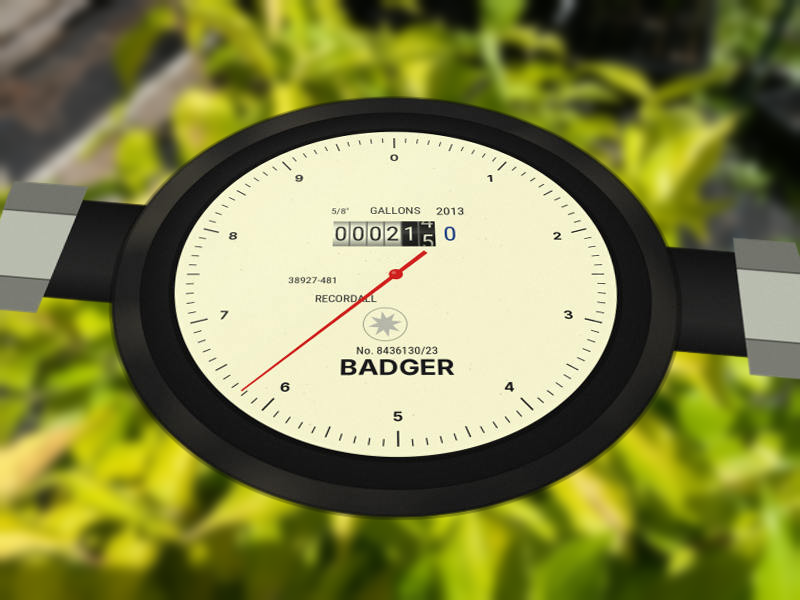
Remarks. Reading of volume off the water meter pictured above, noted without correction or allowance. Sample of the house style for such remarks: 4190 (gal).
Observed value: 2146.2 (gal)
